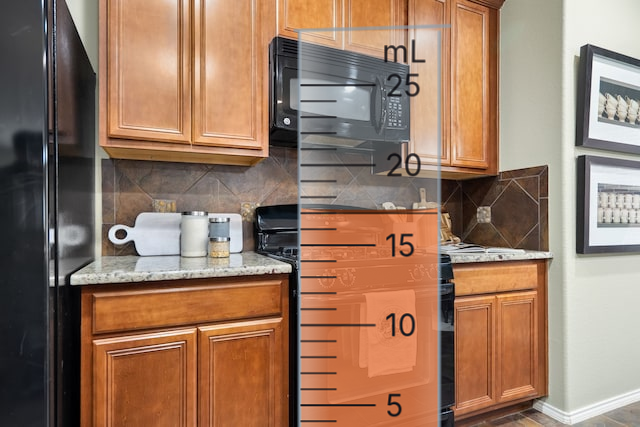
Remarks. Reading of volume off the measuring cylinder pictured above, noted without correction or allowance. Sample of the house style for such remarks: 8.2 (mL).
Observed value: 17 (mL)
